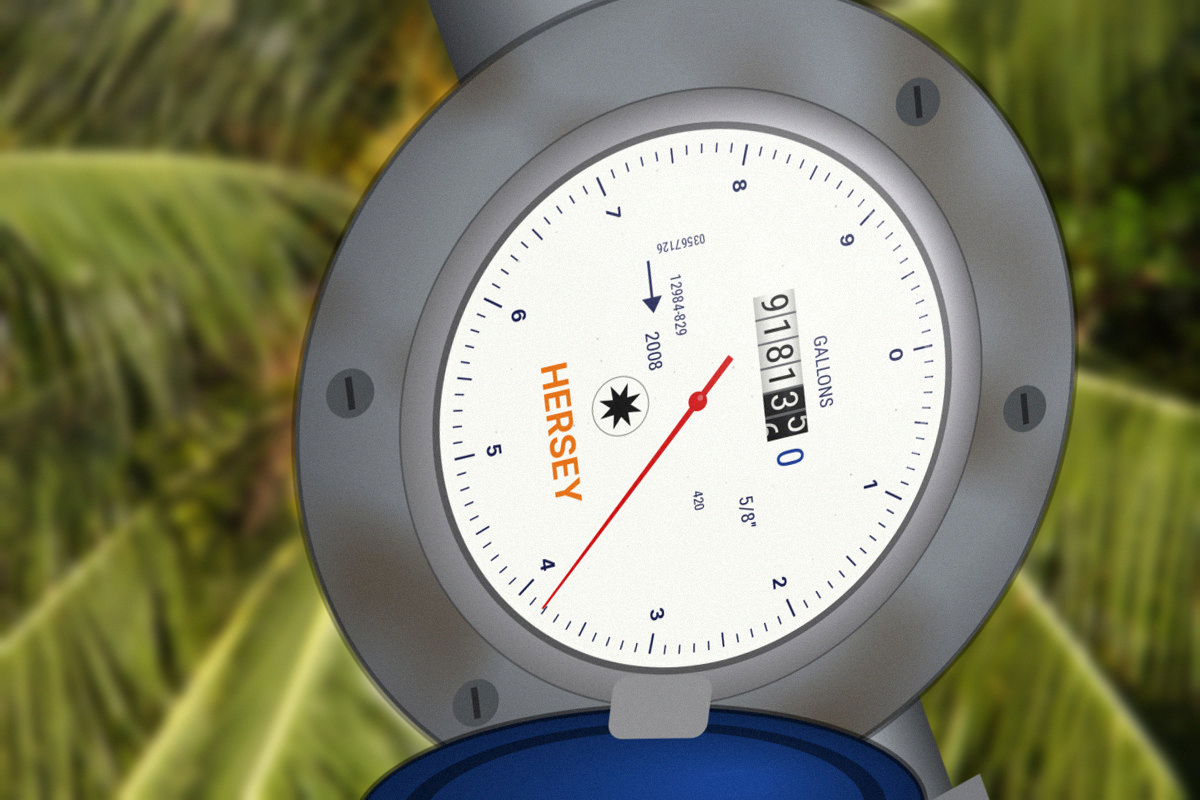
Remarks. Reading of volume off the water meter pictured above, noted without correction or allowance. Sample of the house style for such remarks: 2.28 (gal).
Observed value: 9181353.8 (gal)
